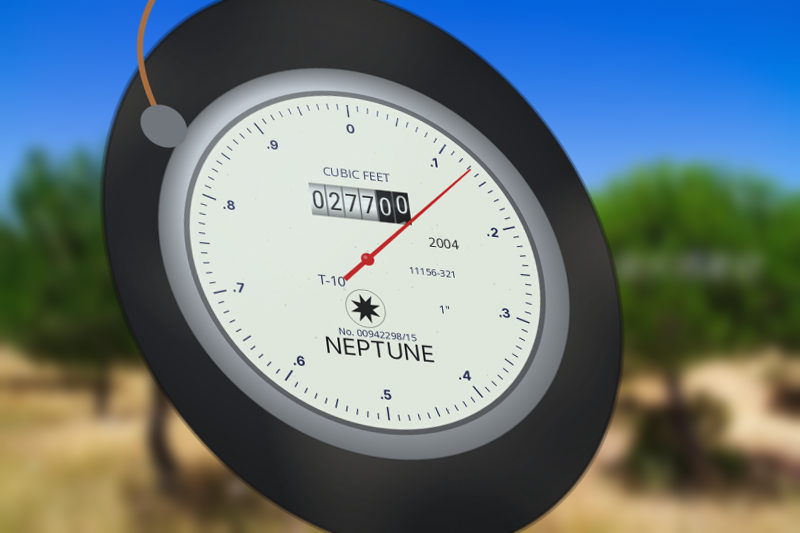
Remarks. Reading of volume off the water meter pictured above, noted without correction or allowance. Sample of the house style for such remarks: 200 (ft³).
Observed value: 27700.13 (ft³)
